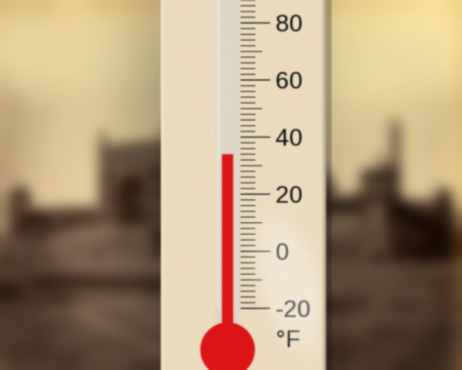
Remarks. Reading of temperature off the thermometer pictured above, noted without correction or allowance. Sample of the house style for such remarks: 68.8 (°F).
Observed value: 34 (°F)
